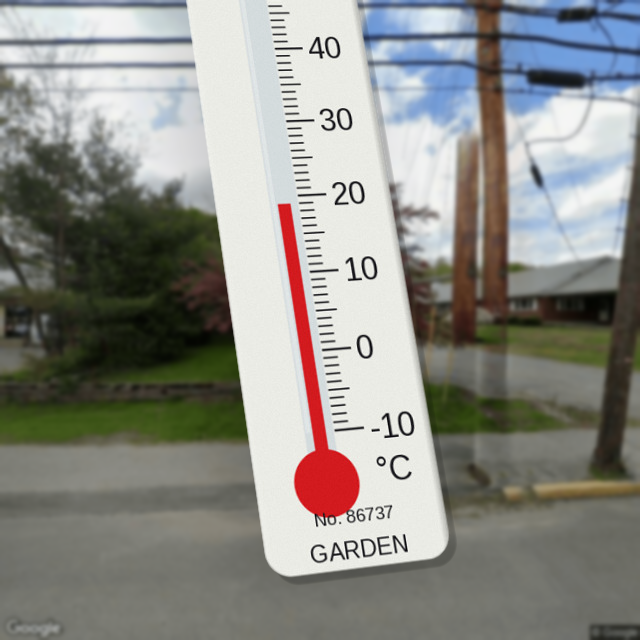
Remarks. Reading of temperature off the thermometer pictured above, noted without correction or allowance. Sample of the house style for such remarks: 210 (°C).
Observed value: 19 (°C)
